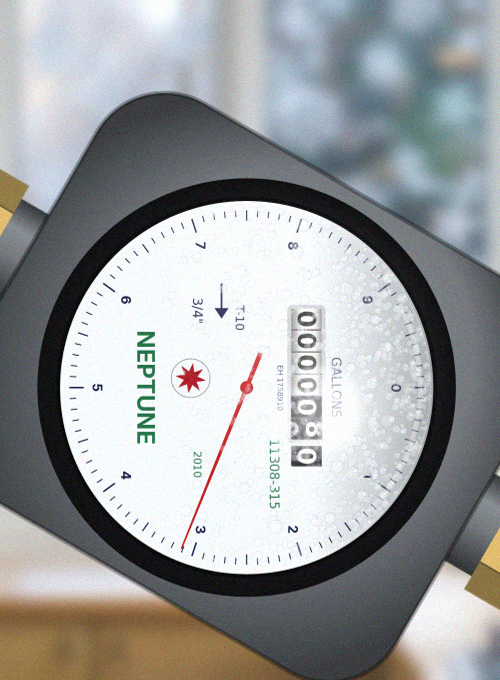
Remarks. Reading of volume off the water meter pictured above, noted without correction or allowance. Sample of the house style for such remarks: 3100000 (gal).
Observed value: 83.1 (gal)
